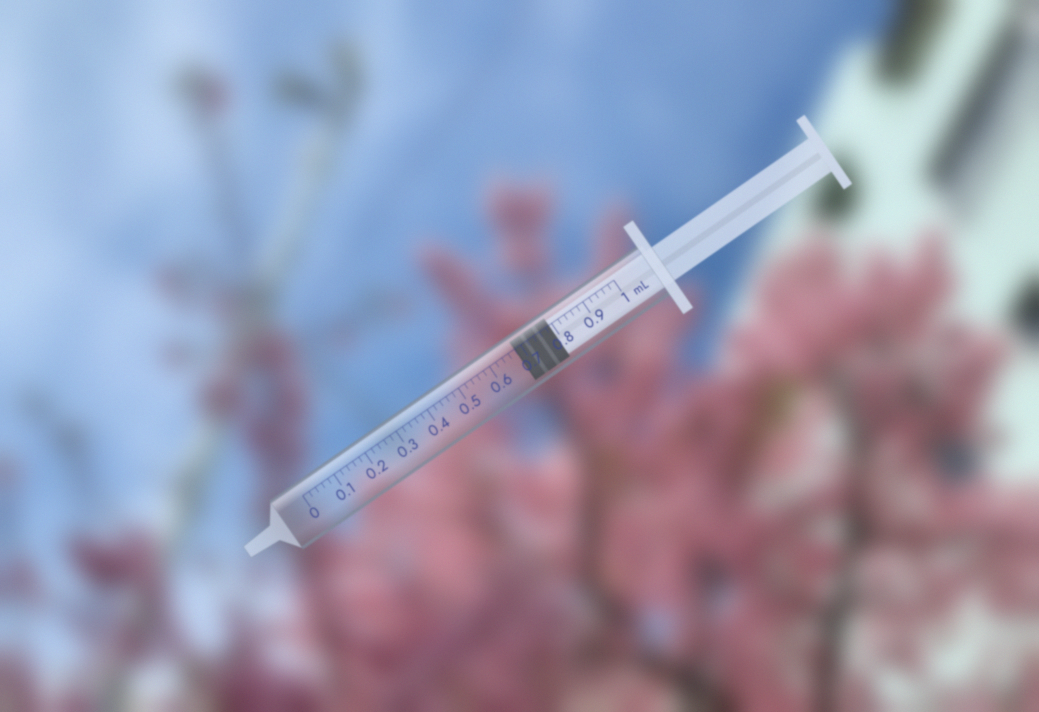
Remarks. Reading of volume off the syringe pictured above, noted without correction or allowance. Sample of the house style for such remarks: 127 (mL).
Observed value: 0.68 (mL)
